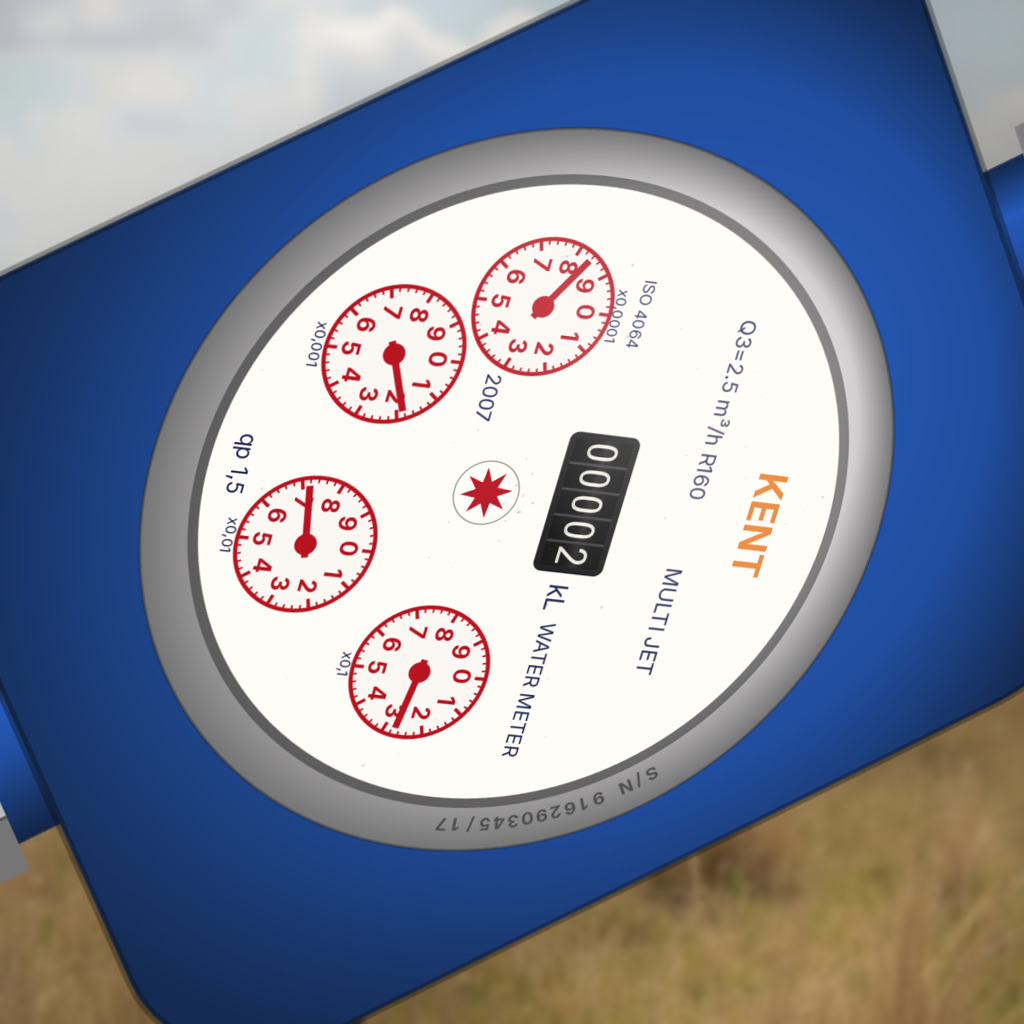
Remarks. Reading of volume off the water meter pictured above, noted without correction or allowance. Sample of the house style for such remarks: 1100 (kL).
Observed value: 2.2718 (kL)
